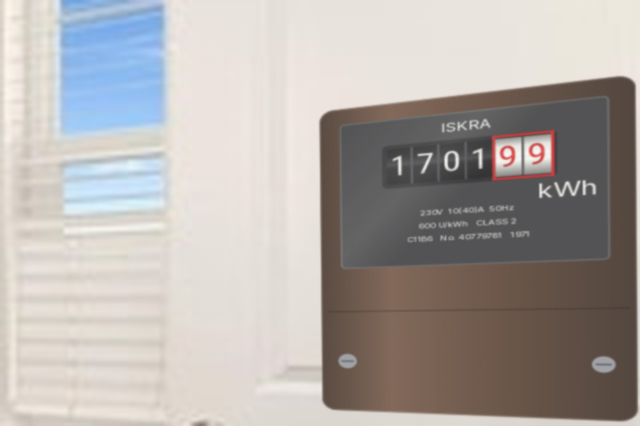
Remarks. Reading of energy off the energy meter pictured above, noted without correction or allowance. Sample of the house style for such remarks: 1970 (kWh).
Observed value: 1701.99 (kWh)
